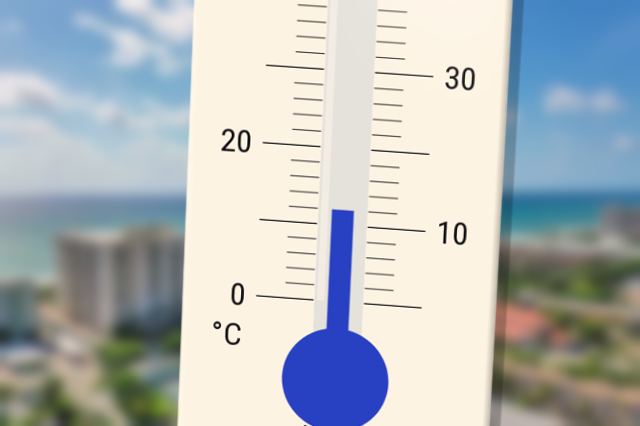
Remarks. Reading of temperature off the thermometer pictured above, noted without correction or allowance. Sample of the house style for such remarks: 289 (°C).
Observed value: 12 (°C)
